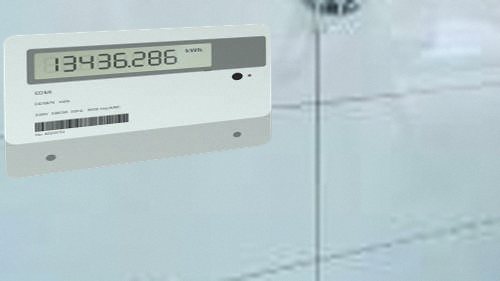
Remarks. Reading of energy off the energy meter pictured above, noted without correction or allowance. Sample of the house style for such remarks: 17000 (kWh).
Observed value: 13436.286 (kWh)
